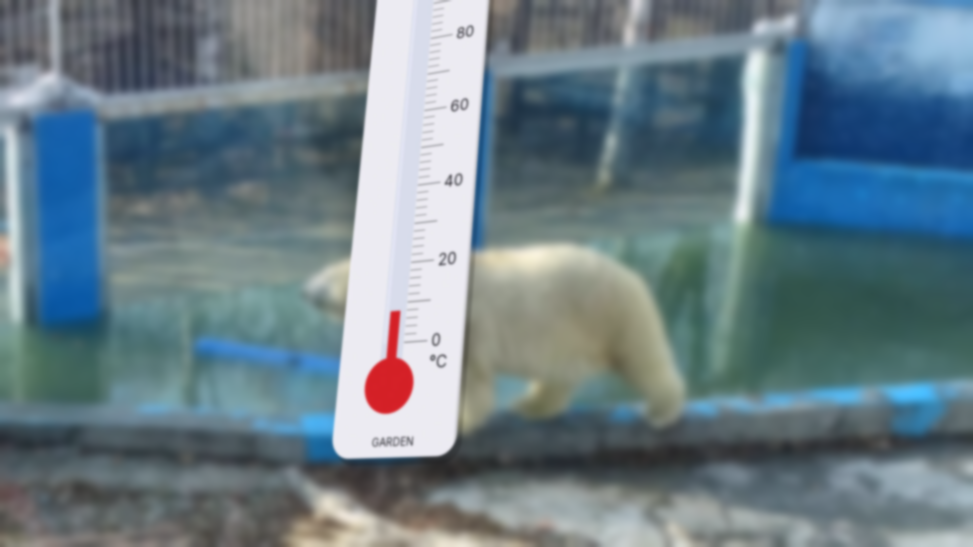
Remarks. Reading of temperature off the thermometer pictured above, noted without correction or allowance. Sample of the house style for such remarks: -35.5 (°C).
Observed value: 8 (°C)
